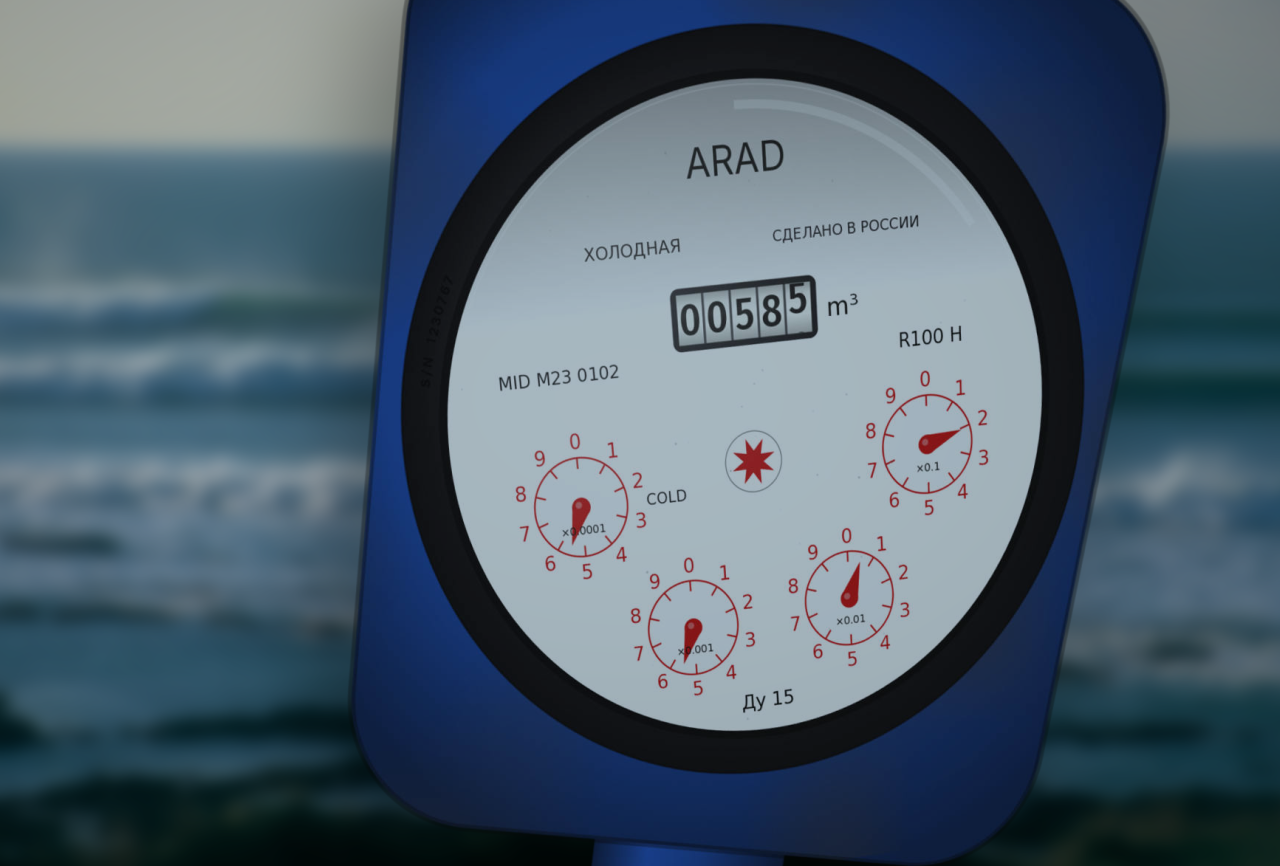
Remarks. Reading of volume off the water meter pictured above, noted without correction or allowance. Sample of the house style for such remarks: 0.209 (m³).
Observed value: 585.2055 (m³)
